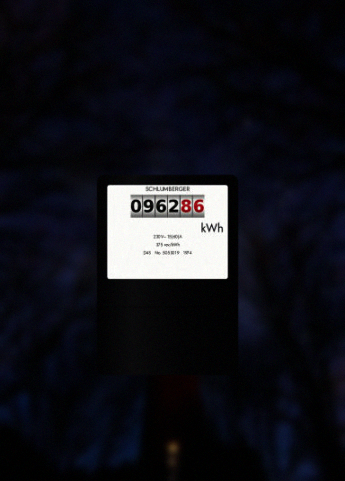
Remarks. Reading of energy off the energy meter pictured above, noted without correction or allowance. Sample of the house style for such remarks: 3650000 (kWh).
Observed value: 962.86 (kWh)
